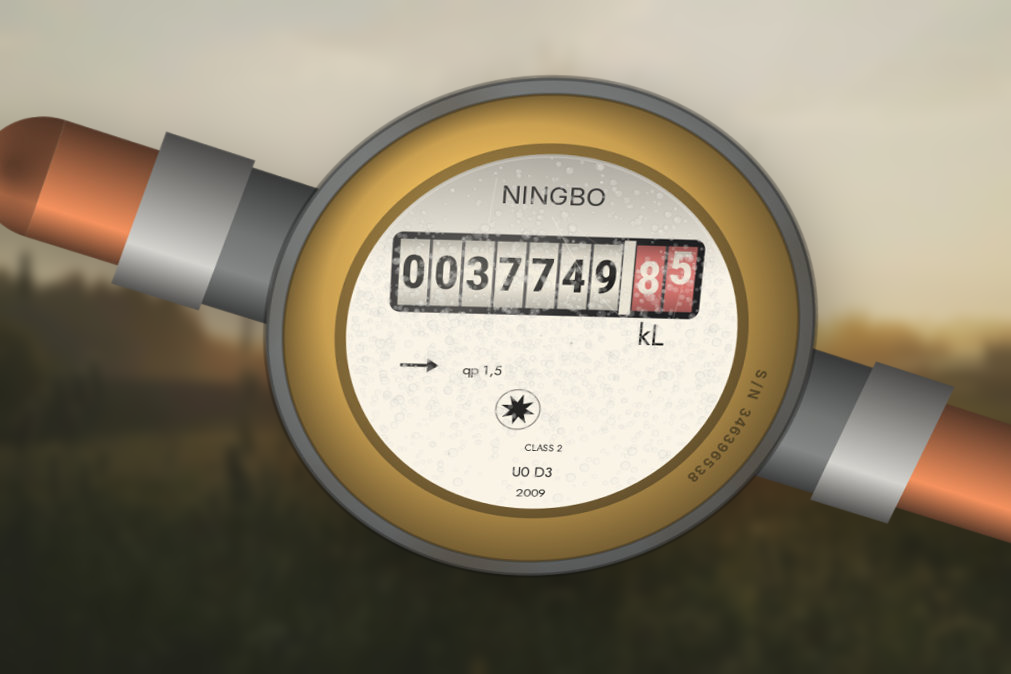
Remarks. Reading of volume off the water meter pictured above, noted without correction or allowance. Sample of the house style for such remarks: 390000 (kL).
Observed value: 37749.85 (kL)
